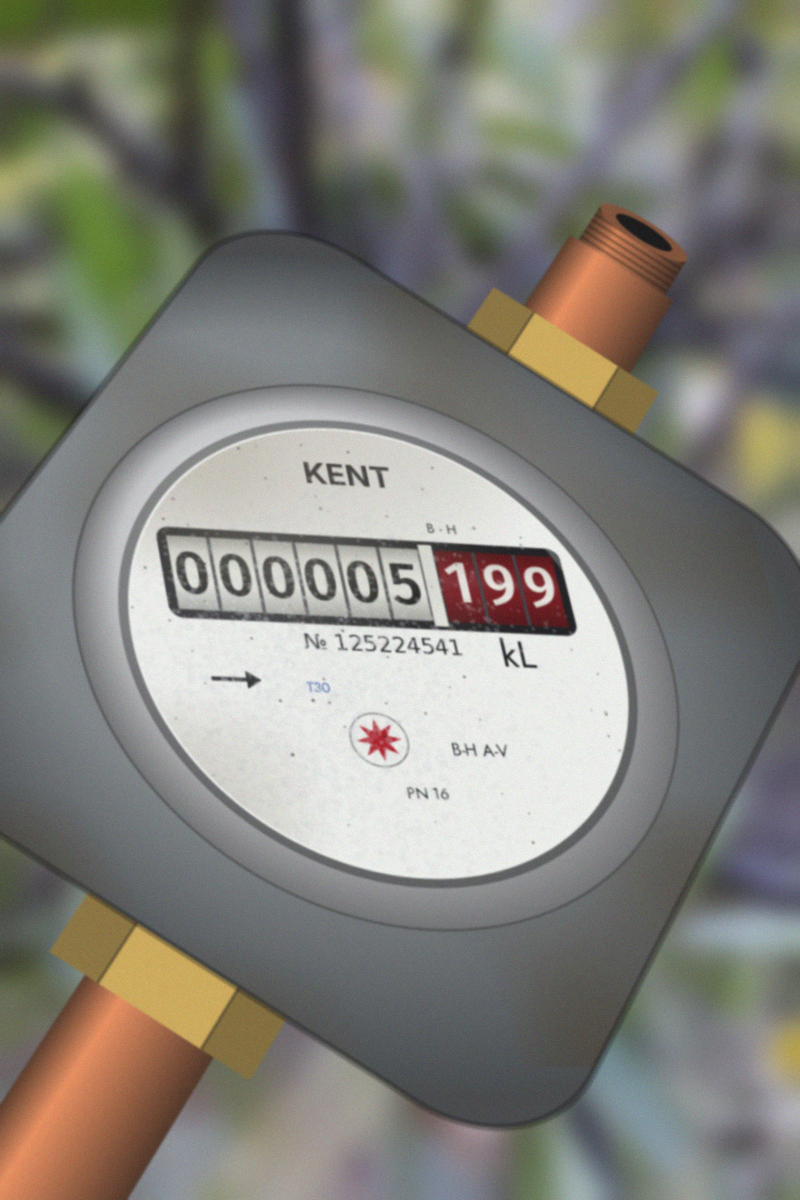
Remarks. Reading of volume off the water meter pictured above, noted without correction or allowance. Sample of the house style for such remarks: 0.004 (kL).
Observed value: 5.199 (kL)
